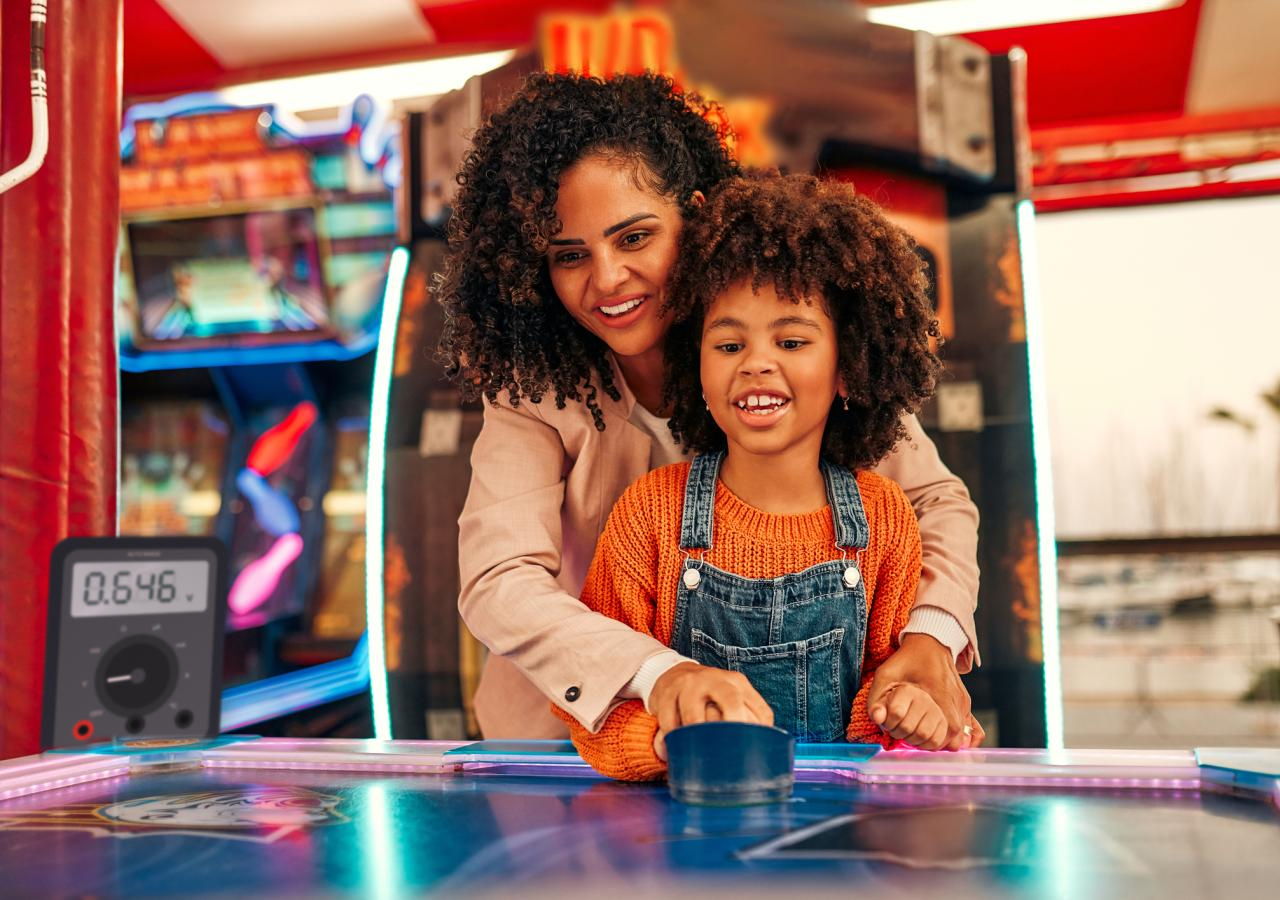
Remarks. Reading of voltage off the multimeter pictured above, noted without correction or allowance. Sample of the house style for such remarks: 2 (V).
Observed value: 0.646 (V)
